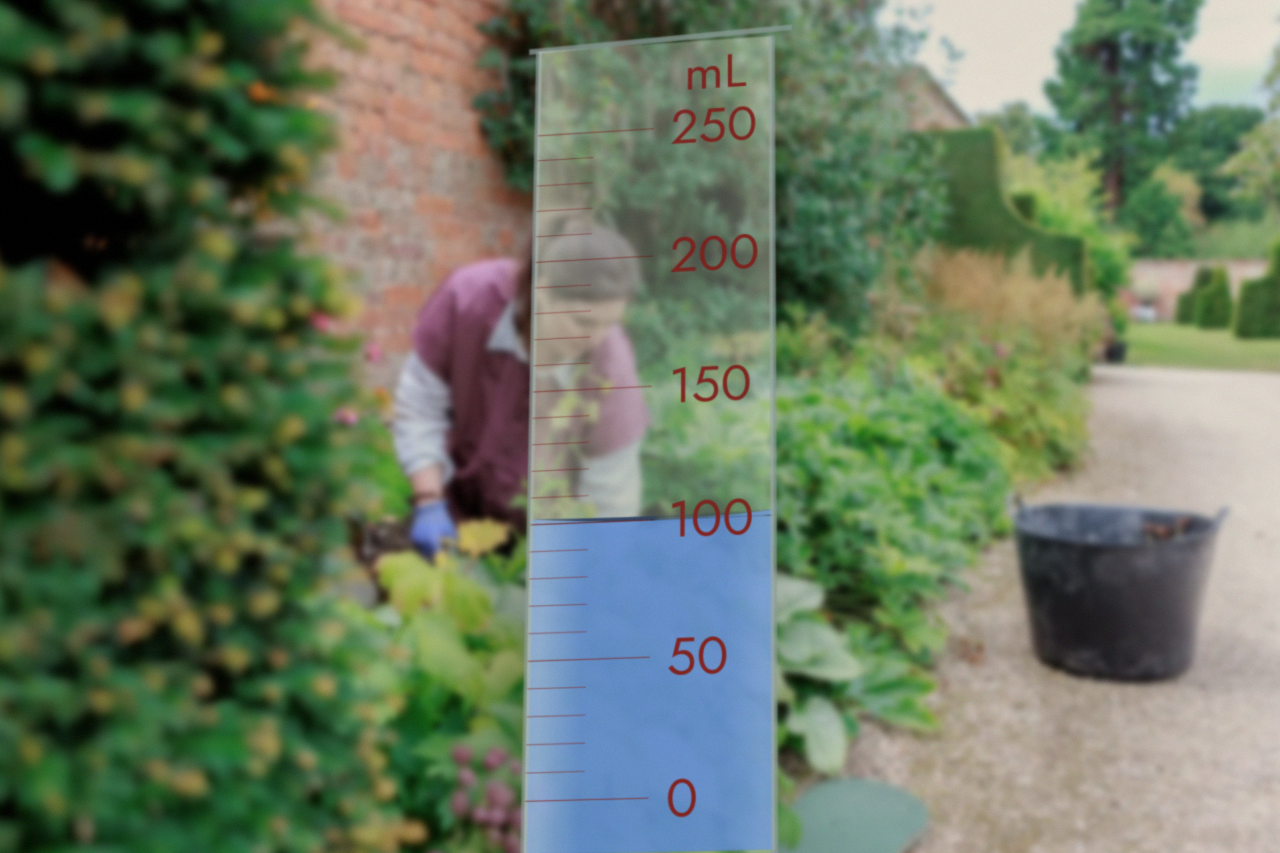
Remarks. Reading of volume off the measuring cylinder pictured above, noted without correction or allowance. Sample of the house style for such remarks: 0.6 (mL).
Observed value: 100 (mL)
